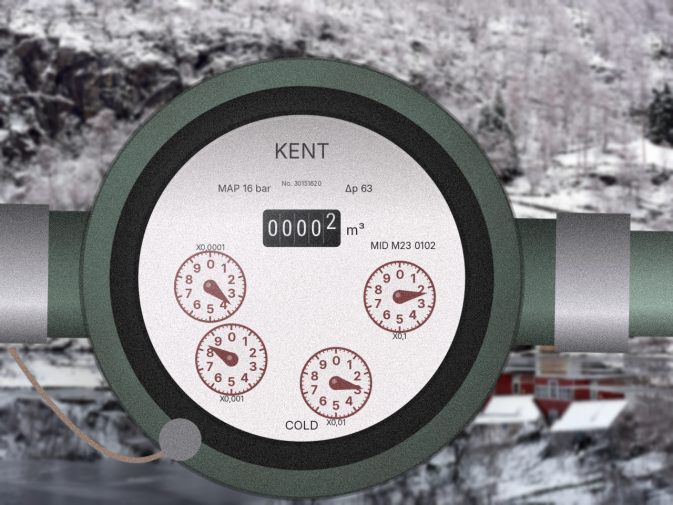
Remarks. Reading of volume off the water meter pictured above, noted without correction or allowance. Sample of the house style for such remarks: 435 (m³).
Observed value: 2.2283 (m³)
